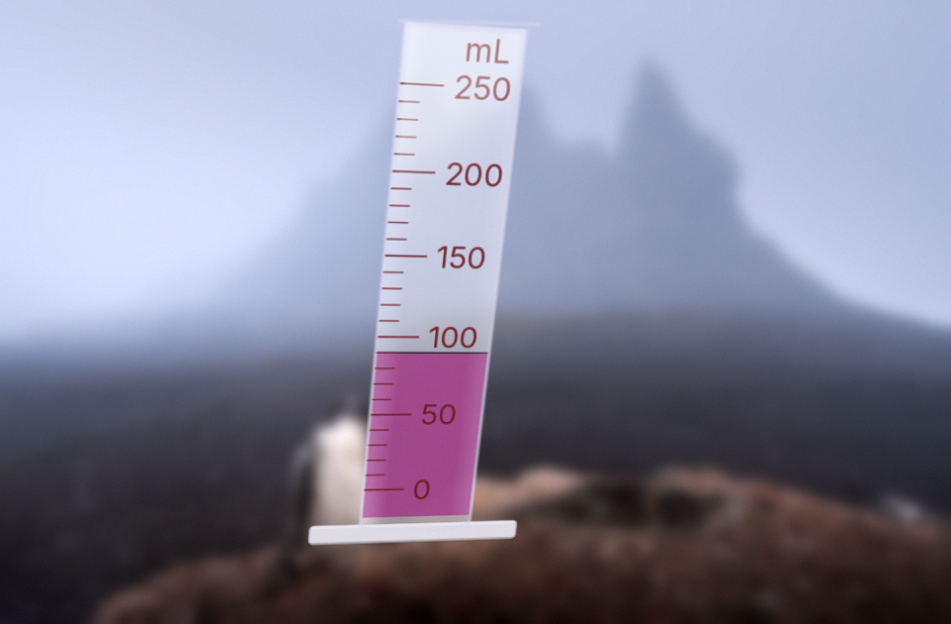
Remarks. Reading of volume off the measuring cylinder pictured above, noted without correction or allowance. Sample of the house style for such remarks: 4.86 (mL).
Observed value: 90 (mL)
